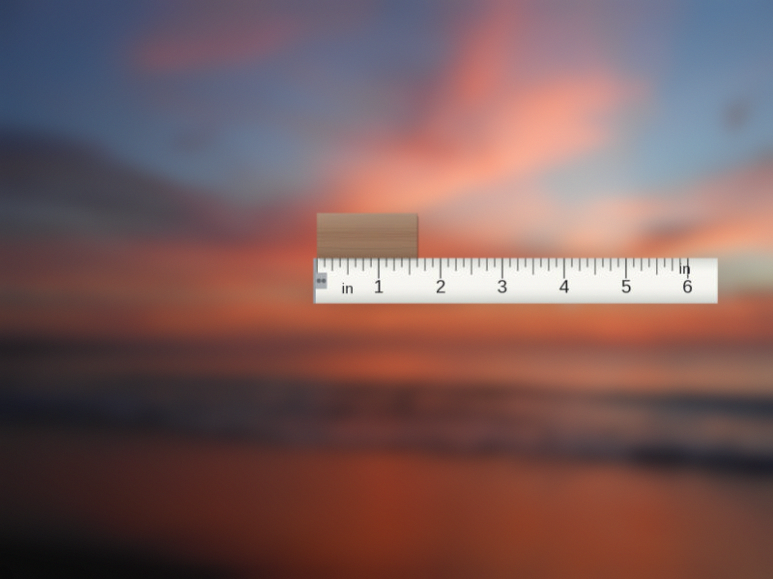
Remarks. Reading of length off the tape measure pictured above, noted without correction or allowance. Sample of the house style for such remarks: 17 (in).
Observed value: 1.625 (in)
